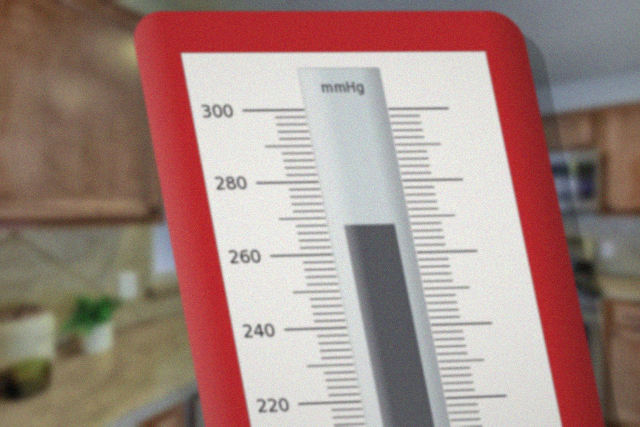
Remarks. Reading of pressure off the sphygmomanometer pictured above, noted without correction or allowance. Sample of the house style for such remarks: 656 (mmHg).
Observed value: 268 (mmHg)
